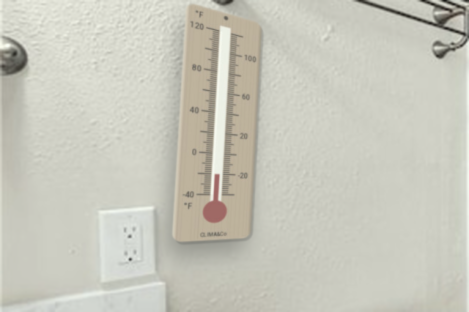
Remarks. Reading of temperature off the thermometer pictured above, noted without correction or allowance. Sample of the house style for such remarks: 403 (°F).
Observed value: -20 (°F)
